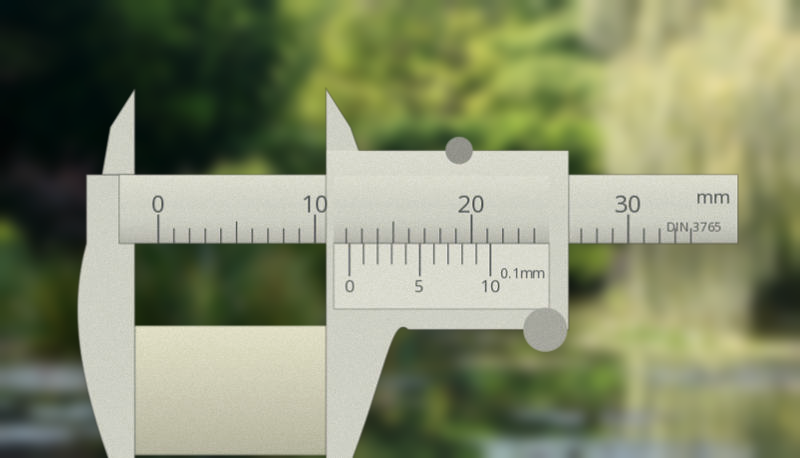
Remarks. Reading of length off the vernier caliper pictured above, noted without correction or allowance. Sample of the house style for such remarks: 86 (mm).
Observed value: 12.2 (mm)
